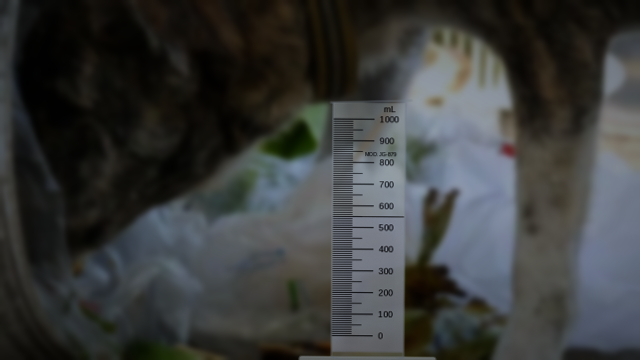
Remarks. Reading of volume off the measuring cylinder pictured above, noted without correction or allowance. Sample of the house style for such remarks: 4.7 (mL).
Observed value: 550 (mL)
